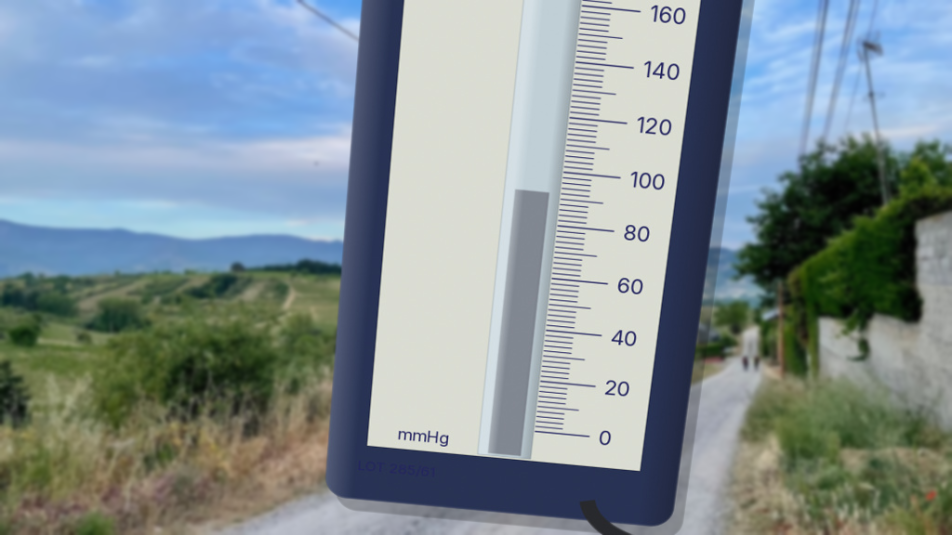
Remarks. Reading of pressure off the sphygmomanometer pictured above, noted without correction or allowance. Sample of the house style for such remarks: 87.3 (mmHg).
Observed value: 92 (mmHg)
